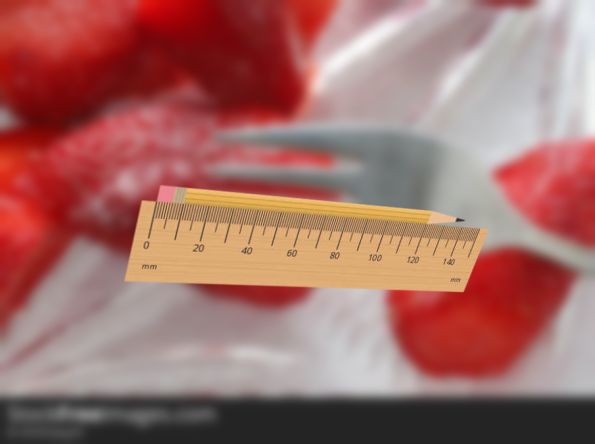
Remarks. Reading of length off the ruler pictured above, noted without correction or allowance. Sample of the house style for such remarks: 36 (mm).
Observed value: 140 (mm)
